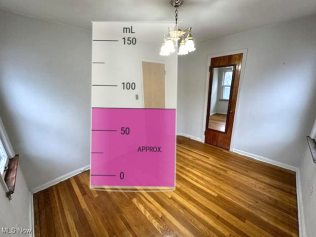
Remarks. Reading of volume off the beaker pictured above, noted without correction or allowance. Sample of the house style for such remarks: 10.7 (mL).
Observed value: 75 (mL)
